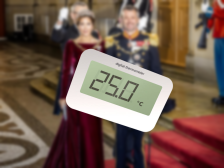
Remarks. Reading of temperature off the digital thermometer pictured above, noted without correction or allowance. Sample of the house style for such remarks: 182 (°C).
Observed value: 25.0 (°C)
